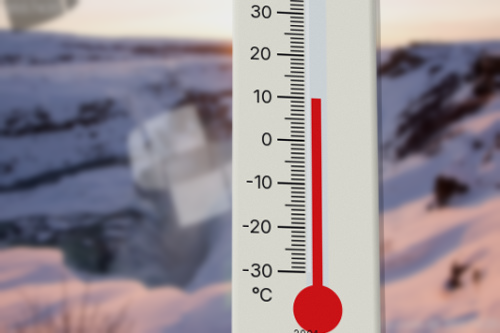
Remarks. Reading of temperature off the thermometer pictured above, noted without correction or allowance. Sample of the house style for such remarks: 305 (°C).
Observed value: 10 (°C)
